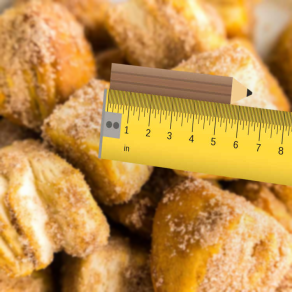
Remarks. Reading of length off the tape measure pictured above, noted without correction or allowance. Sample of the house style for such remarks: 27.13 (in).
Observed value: 6.5 (in)
